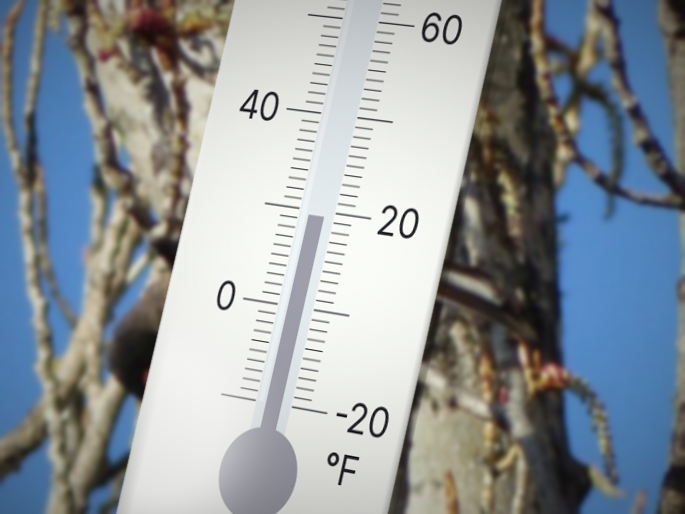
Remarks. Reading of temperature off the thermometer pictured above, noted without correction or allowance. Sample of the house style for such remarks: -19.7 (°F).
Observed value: 19 (°F)
